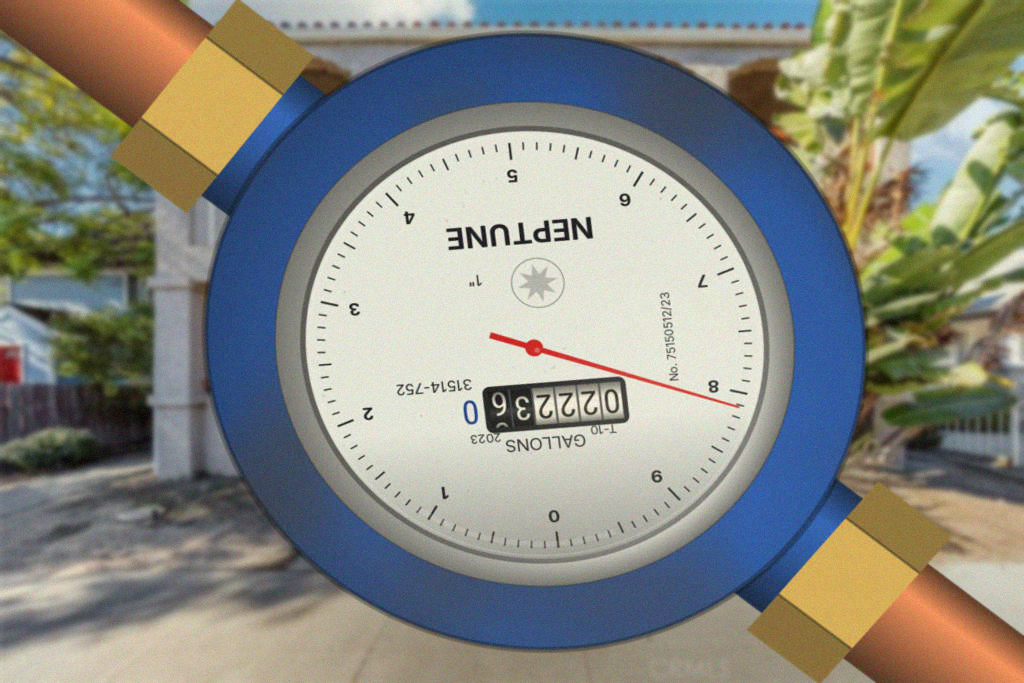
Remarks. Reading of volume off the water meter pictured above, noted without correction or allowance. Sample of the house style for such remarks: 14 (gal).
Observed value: 222358.1 (gal)
